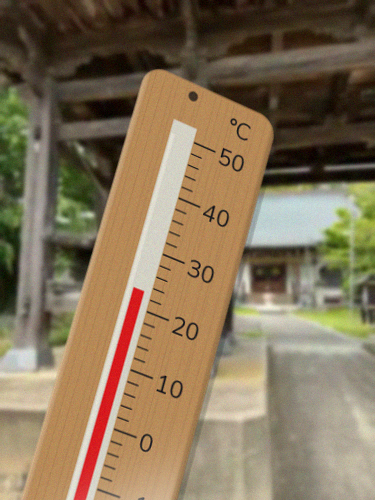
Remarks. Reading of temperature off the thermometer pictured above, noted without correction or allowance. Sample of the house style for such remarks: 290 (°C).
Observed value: 23 (°C)
